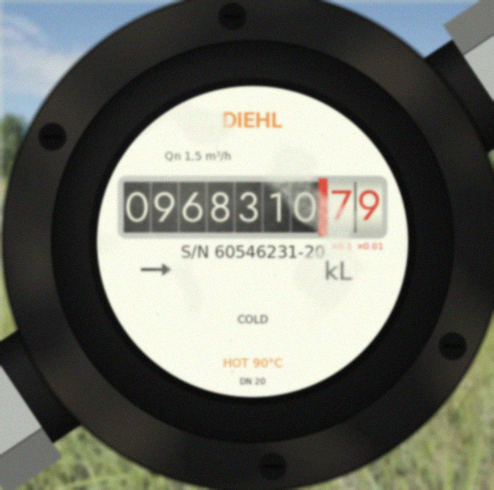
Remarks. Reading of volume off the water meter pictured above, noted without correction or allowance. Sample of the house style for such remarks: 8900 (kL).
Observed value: 968310.79 (kL)
